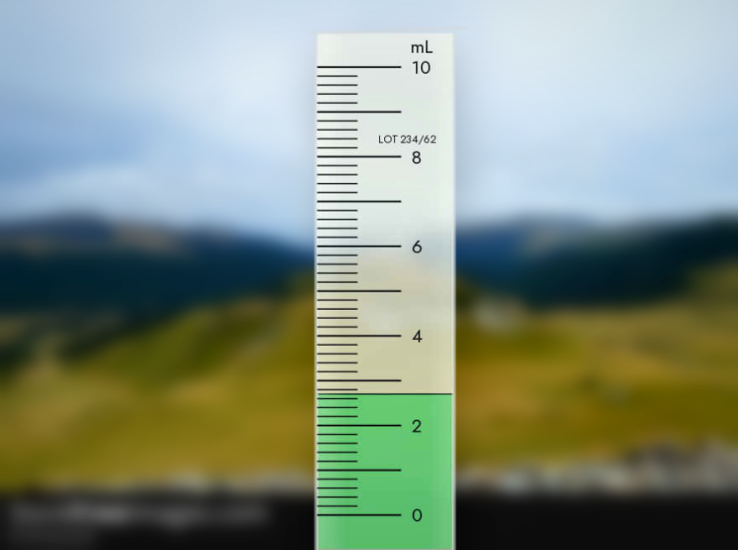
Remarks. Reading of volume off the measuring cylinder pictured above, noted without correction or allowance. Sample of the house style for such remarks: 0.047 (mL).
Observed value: 2.7 (mL)
